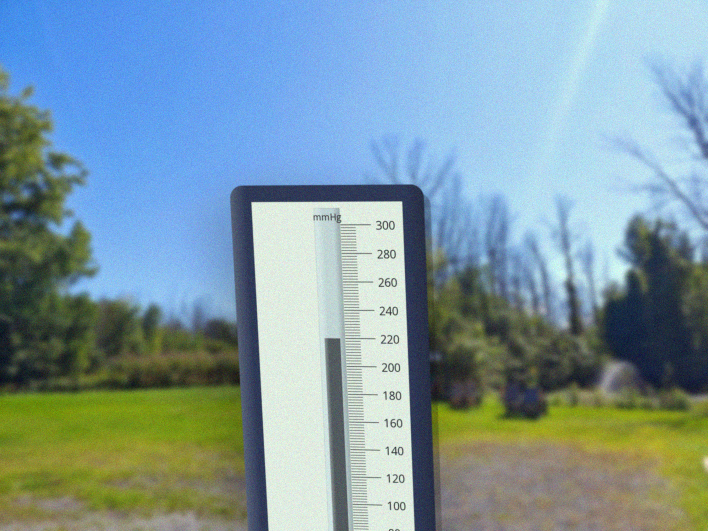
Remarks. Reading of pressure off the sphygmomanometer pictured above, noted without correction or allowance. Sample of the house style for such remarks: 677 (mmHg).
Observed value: 220 (mmHg)
